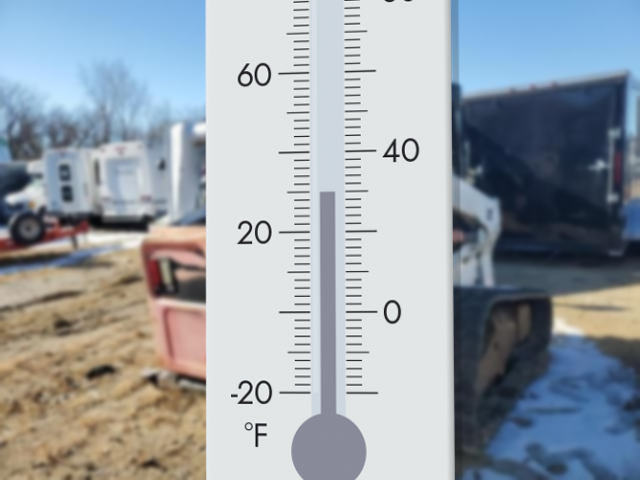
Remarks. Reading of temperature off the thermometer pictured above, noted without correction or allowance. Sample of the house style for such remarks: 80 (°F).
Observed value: 30 (°F)
